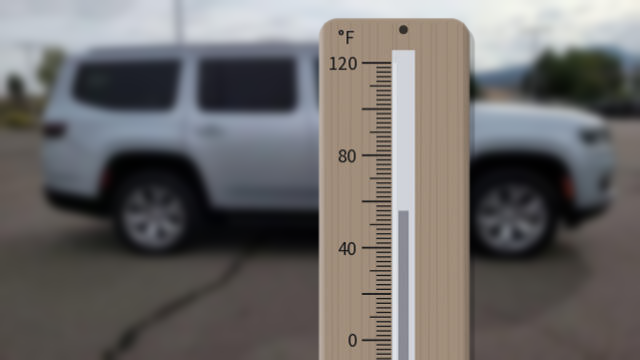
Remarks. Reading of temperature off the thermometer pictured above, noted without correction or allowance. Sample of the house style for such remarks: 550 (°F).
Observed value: 56 (°F)
